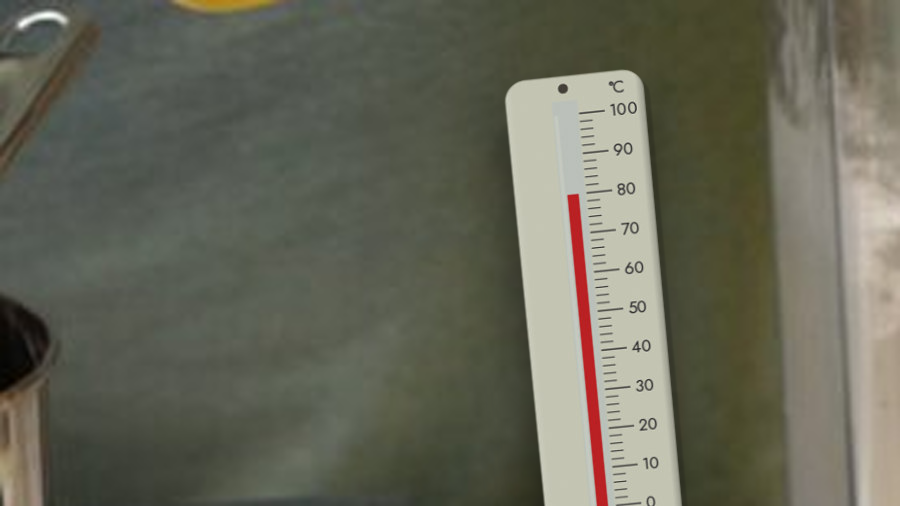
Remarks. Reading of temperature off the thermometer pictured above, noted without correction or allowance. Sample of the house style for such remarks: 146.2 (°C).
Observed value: 80 (°C)
